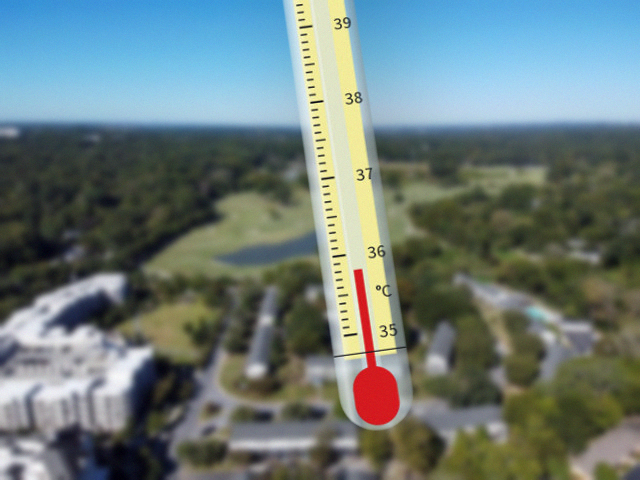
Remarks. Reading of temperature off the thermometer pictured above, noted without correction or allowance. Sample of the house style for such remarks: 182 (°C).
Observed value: 35.8 (°C)
